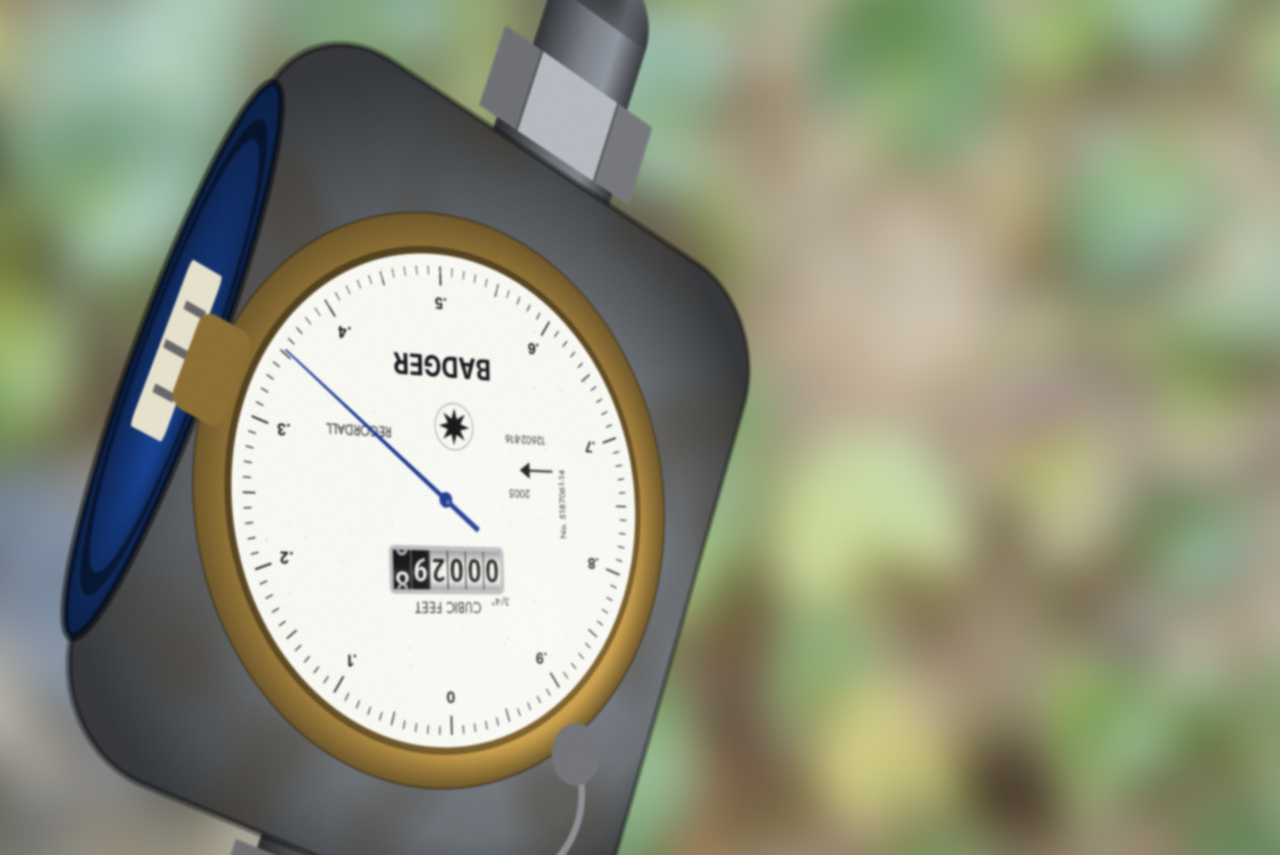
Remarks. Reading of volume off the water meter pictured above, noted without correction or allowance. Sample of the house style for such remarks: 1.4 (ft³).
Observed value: 298.35 (ft³)
